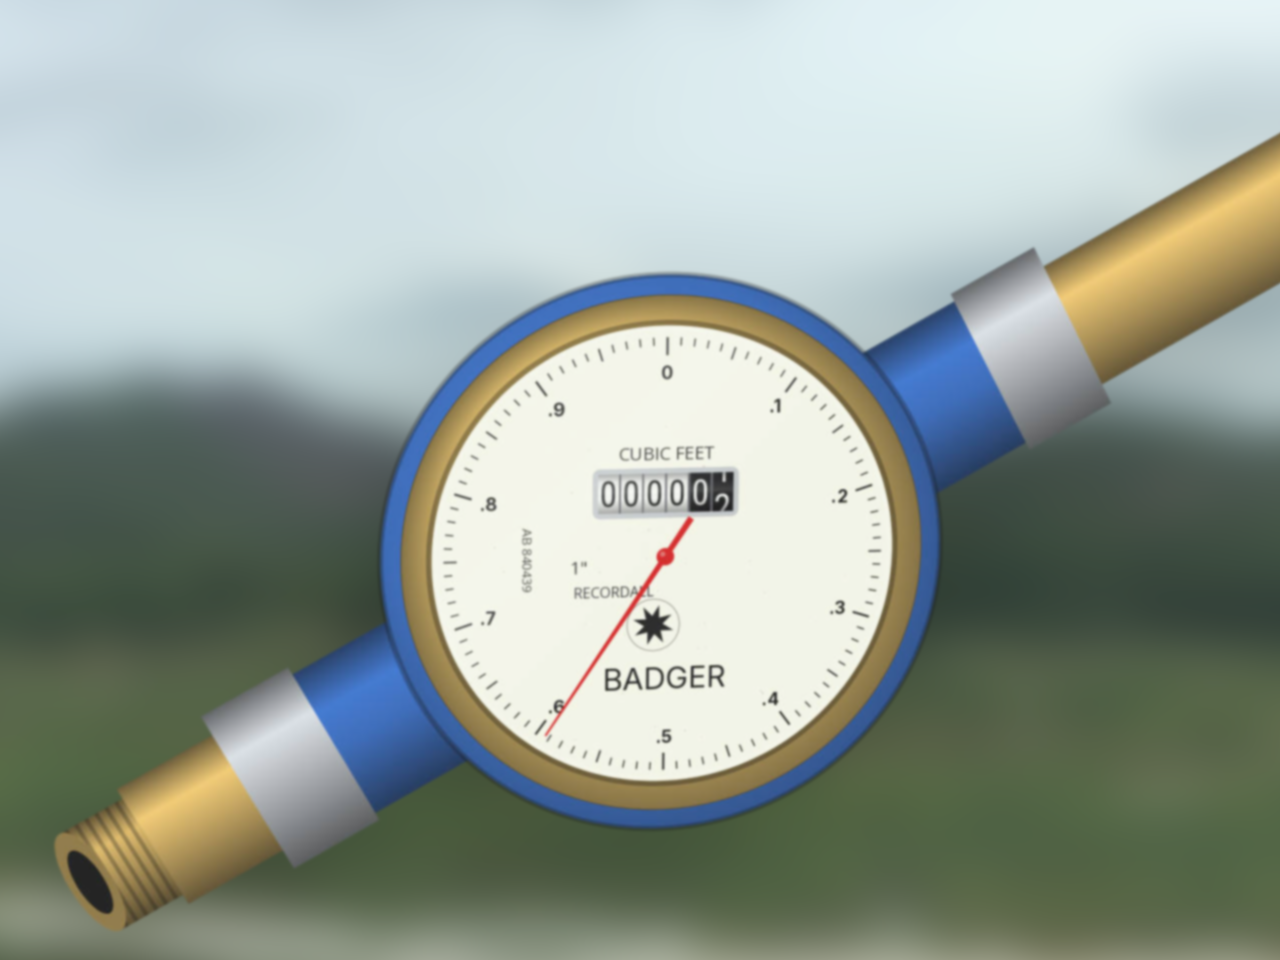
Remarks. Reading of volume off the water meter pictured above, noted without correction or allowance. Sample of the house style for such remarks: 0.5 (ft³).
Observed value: 1.59 (ft³)
